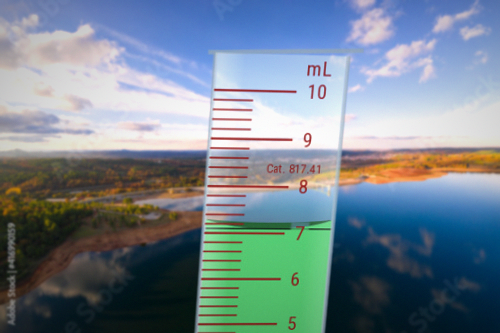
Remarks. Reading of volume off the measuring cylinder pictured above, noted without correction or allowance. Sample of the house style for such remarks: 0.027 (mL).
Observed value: 7.1 (mL)
